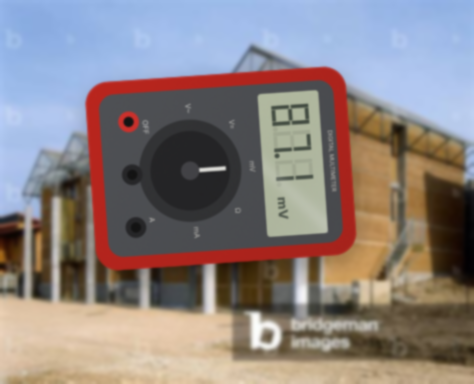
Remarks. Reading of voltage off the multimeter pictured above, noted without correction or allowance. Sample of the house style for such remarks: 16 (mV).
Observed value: 87.1 (mV)
